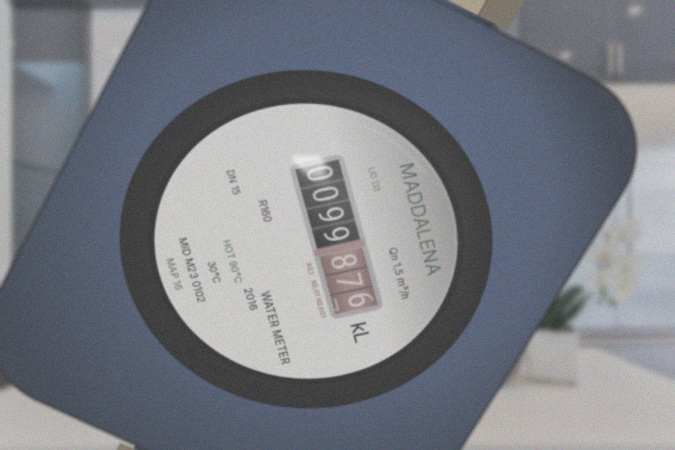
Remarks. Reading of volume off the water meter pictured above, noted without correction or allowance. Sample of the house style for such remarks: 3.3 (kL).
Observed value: 99.876 (kL)
